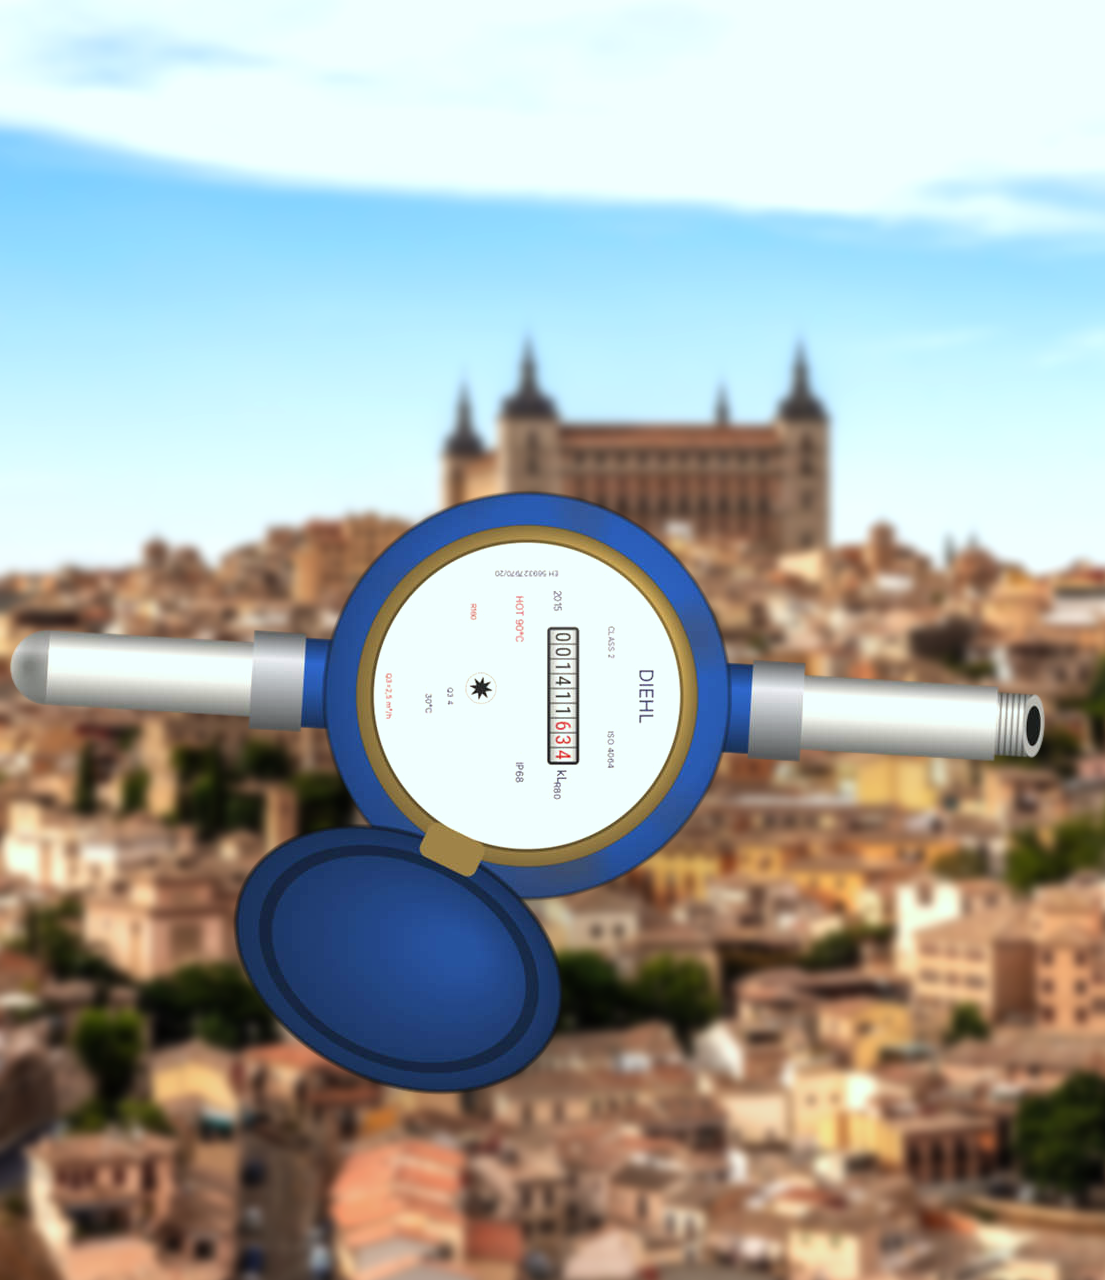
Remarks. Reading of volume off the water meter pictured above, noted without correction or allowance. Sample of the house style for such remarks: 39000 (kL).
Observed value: 1411.634 (kL)
